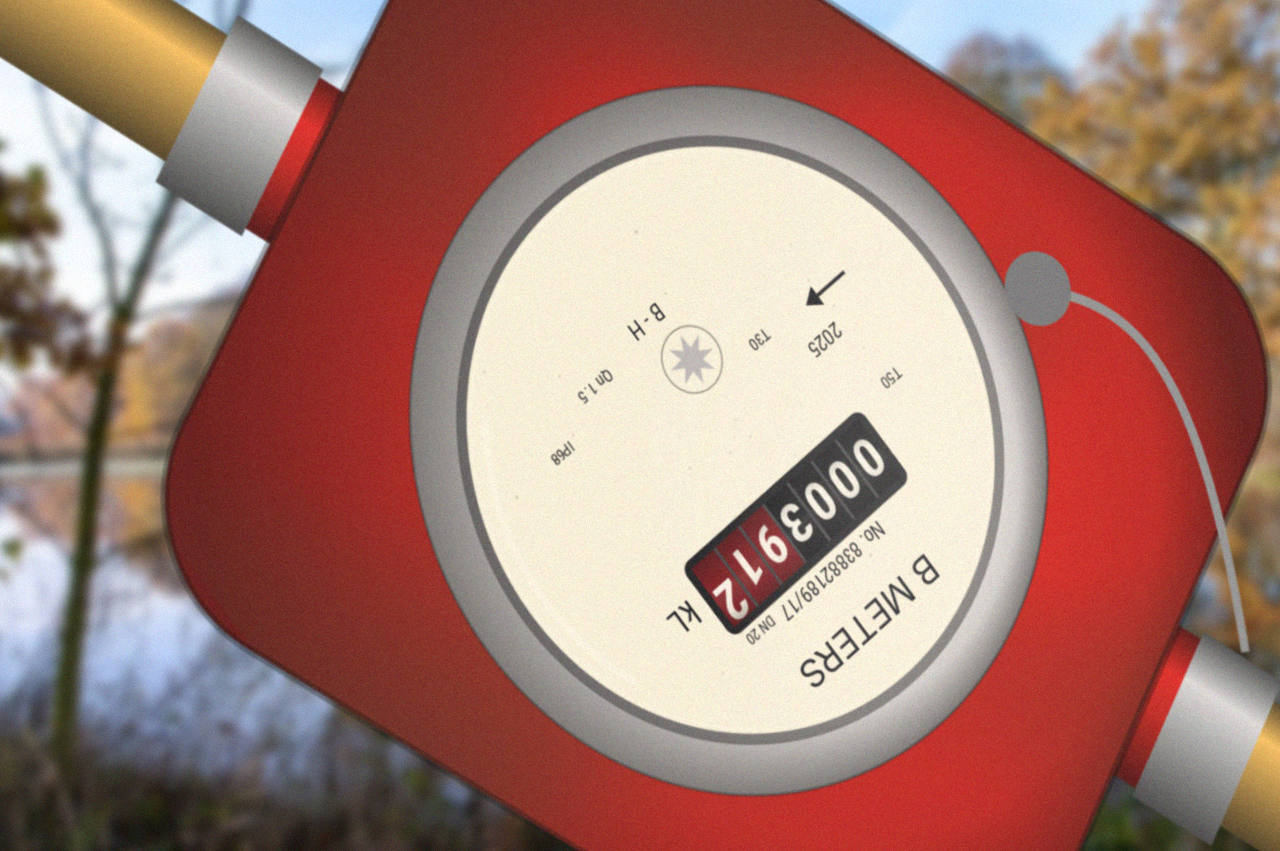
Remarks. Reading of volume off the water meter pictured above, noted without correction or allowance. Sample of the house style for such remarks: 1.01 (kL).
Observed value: 3.912 (kL)
